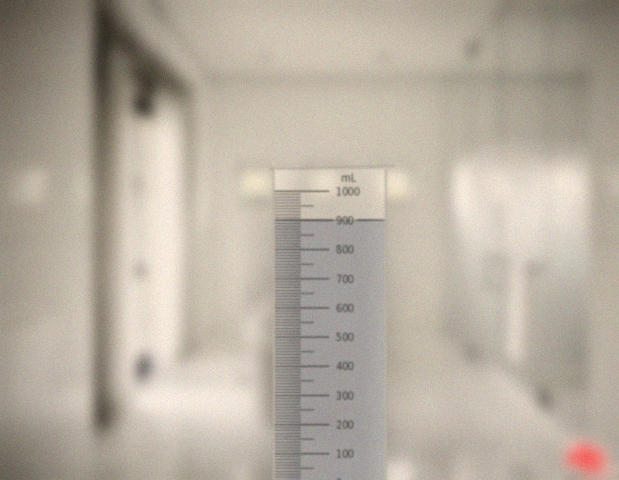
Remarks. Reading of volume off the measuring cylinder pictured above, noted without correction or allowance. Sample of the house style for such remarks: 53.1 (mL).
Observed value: 900 (mL)
